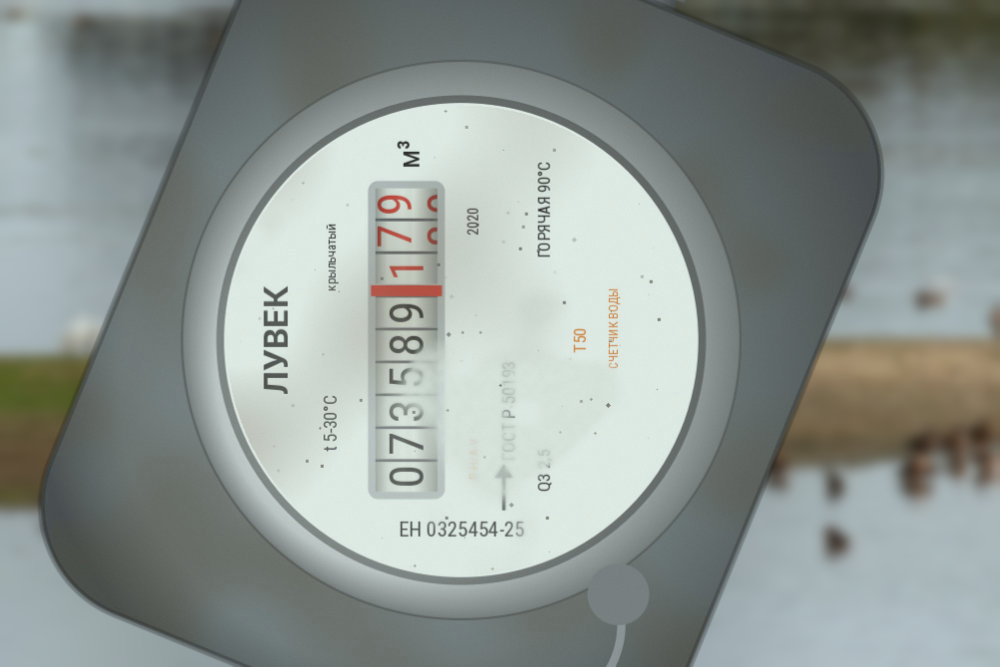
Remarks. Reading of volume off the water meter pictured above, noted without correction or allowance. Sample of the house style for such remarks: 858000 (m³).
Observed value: 73589.179 (m³)
